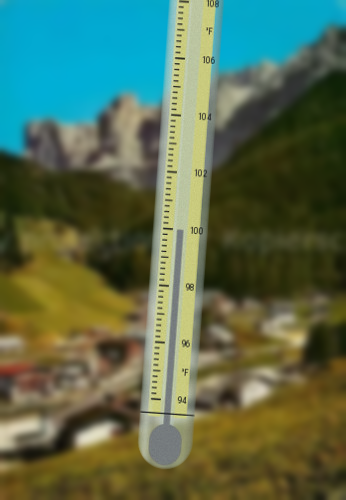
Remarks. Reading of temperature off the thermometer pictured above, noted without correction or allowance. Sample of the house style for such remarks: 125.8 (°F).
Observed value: 100 (°F)
